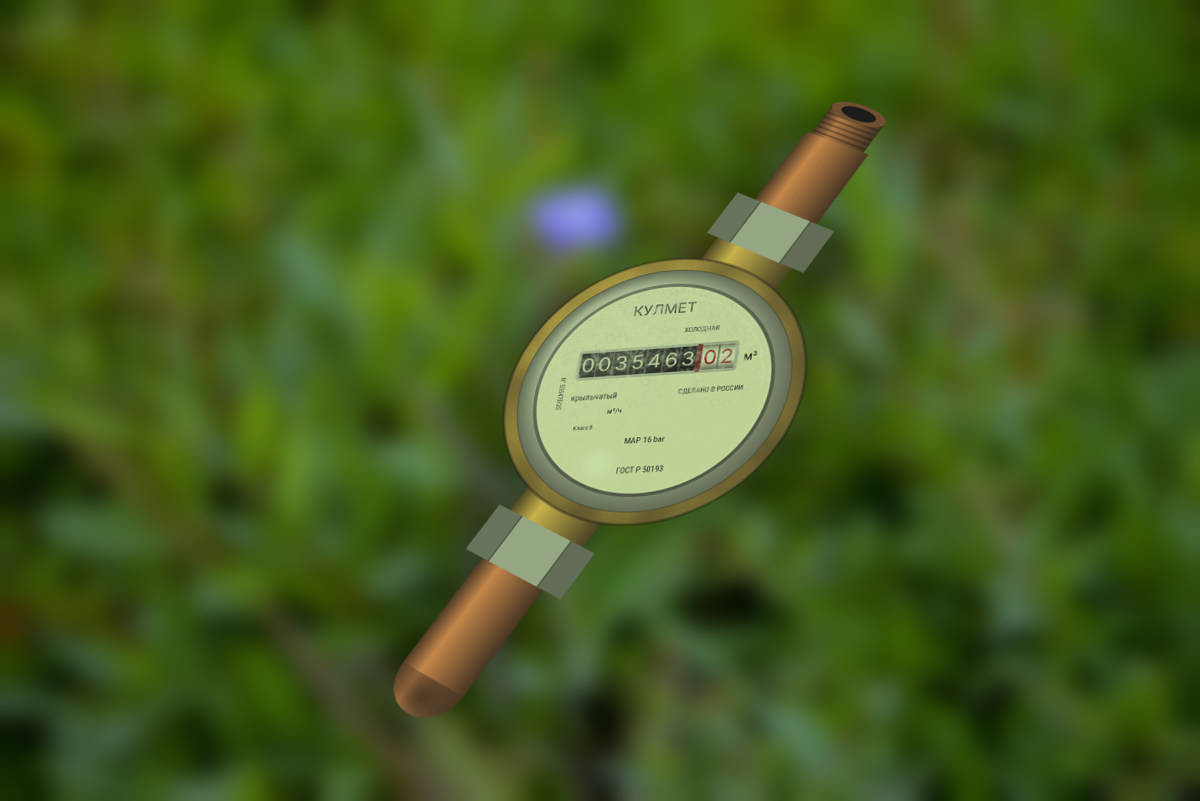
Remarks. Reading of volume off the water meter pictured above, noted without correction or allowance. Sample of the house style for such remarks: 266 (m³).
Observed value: 35463.02 (m³)
